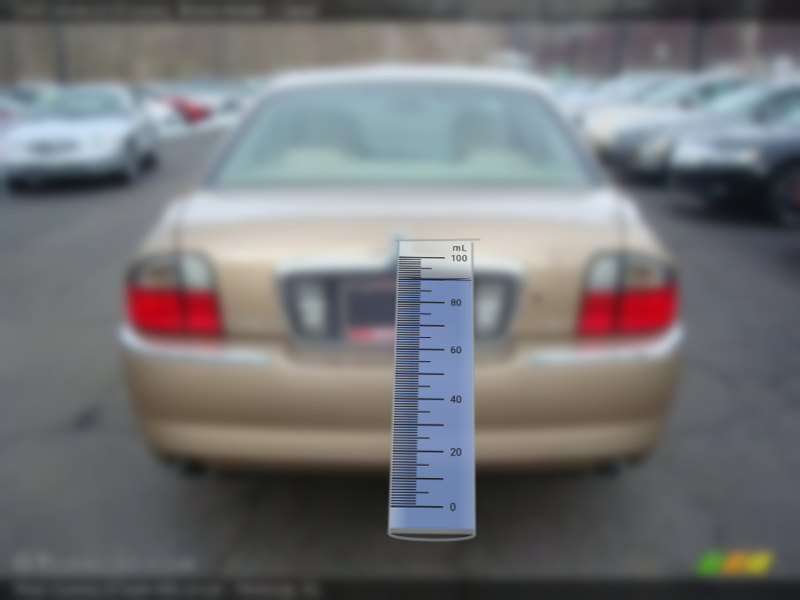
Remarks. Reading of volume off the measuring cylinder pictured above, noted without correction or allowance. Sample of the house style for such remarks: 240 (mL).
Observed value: 90 (mL)
